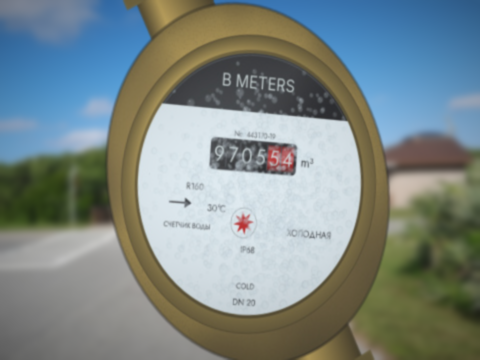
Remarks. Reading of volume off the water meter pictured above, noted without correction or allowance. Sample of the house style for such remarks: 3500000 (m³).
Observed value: 9705.54 (m³)
